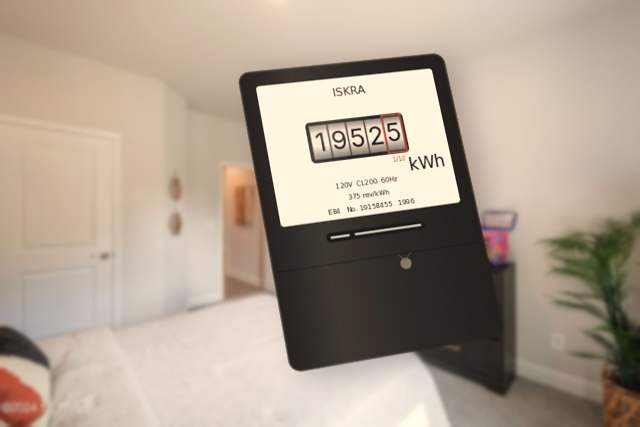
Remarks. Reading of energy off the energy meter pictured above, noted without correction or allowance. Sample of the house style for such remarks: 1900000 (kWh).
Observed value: 1952.5 (kWh)
